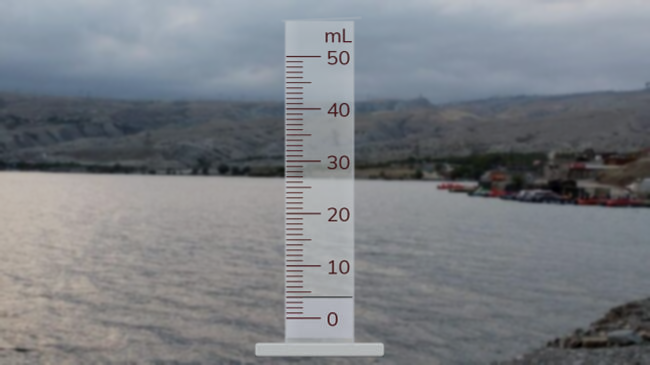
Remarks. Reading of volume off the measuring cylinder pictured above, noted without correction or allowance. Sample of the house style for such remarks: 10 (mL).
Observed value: 4 (mL)
